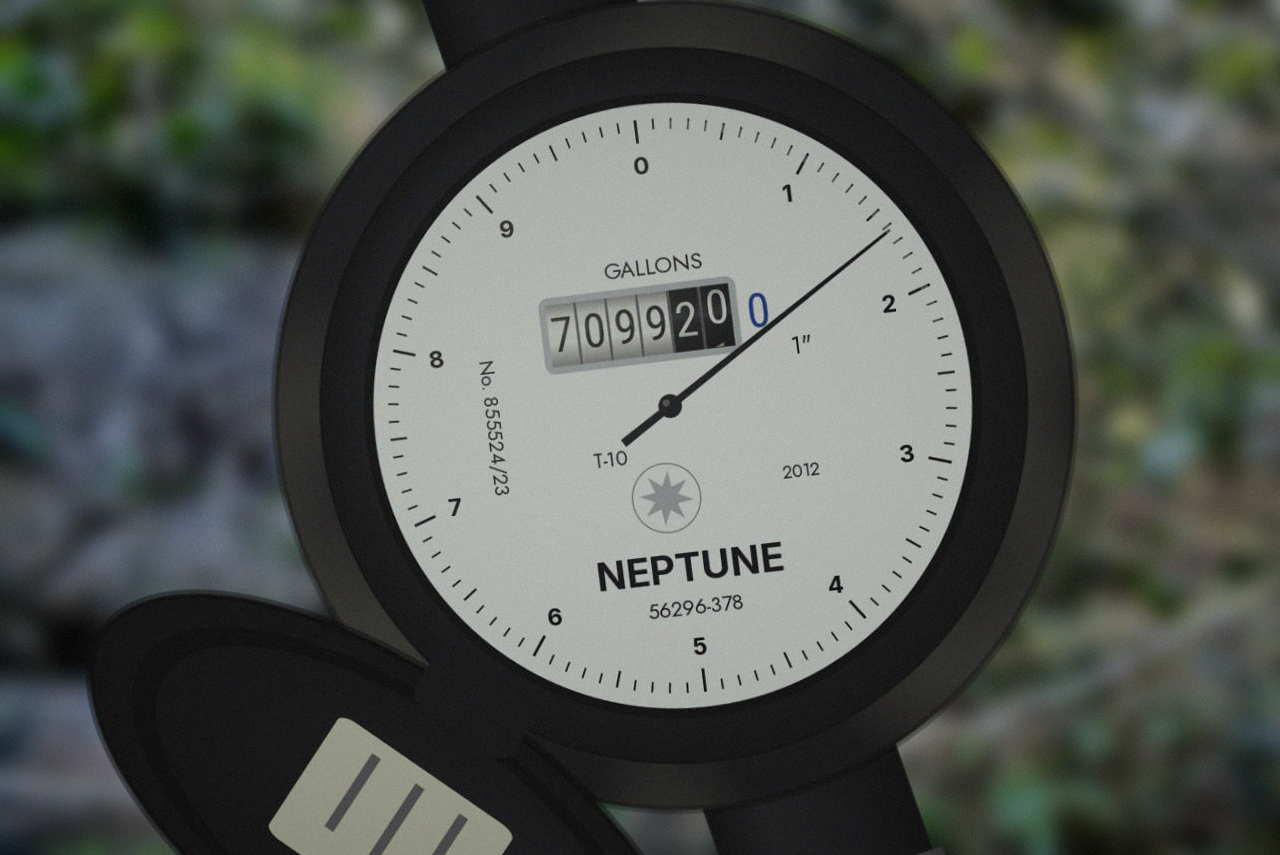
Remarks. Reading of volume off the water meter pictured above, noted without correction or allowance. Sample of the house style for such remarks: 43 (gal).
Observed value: 7099201.6 (gal)
